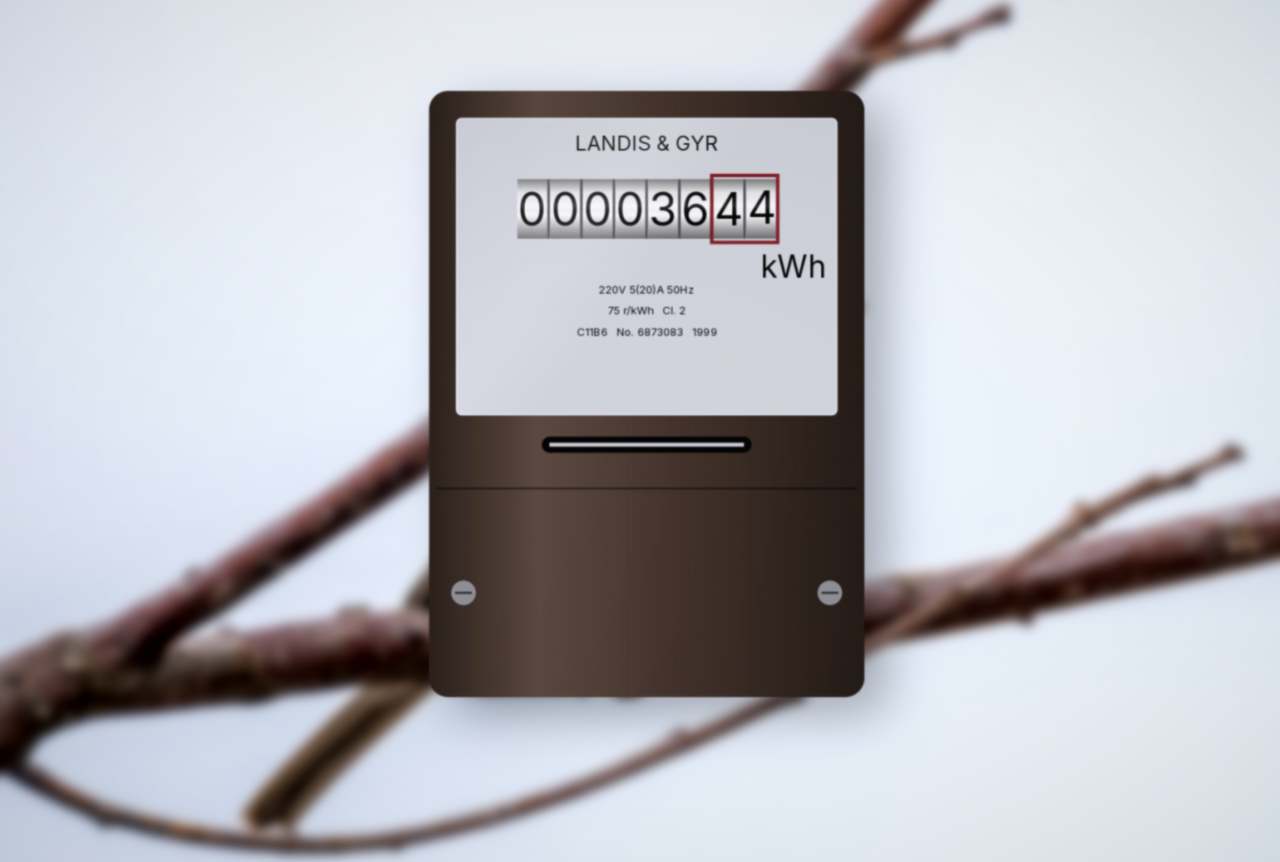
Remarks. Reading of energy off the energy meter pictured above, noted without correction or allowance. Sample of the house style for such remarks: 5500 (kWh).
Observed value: 36.44 (kWh)
